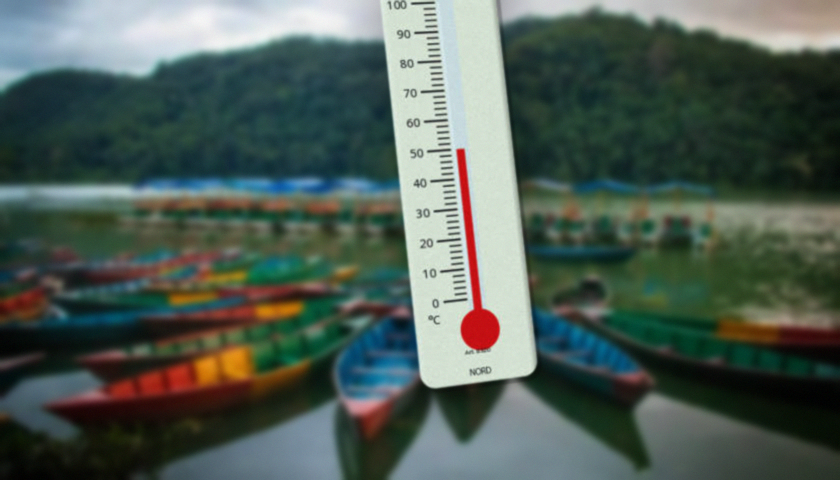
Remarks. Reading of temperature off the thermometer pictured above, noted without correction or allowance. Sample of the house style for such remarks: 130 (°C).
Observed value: 50 (°C)
